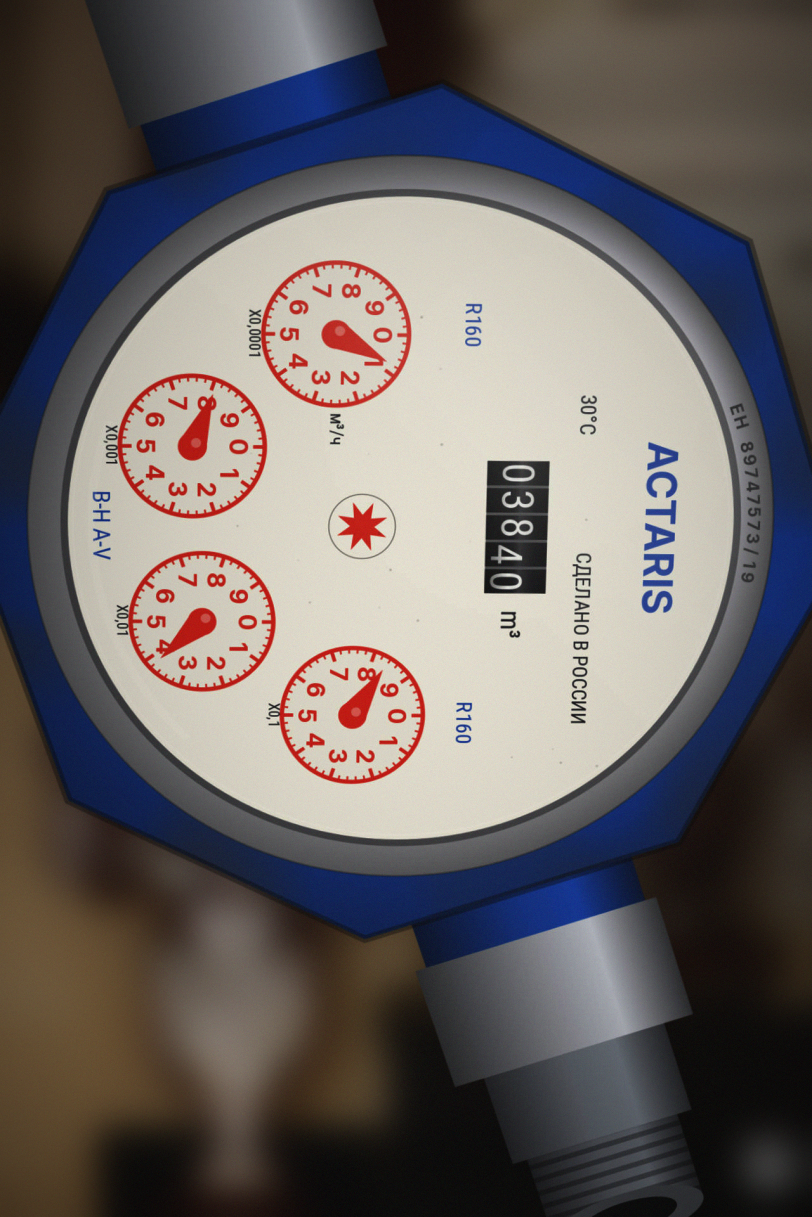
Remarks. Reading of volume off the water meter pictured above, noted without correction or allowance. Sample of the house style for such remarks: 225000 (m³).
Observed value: 3839.8380 (m³)
